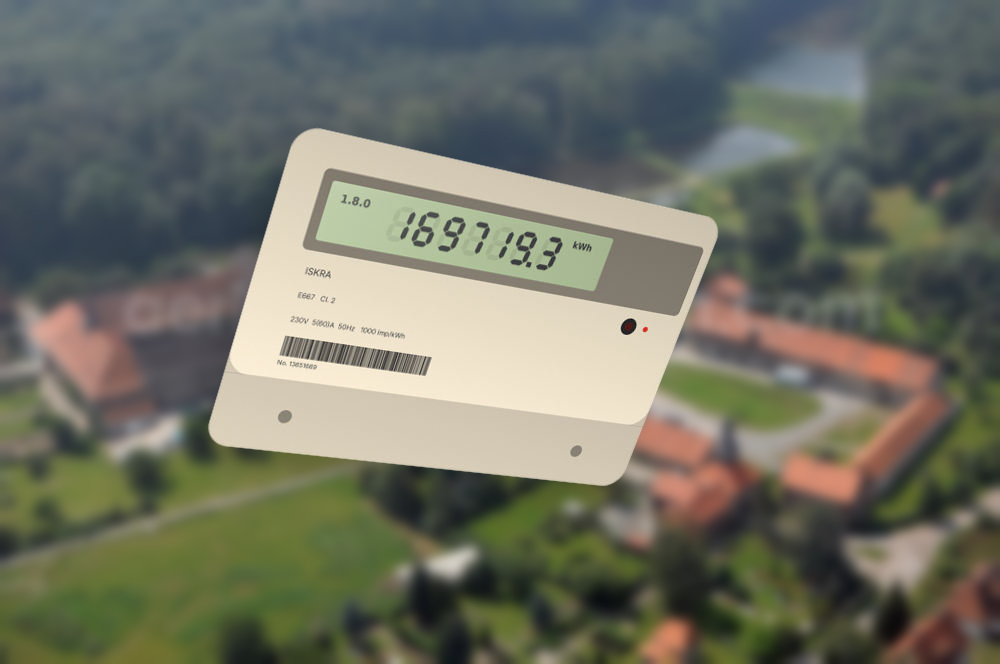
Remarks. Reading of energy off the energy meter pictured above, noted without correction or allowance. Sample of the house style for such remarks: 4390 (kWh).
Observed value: 169719.3 (kWh)
